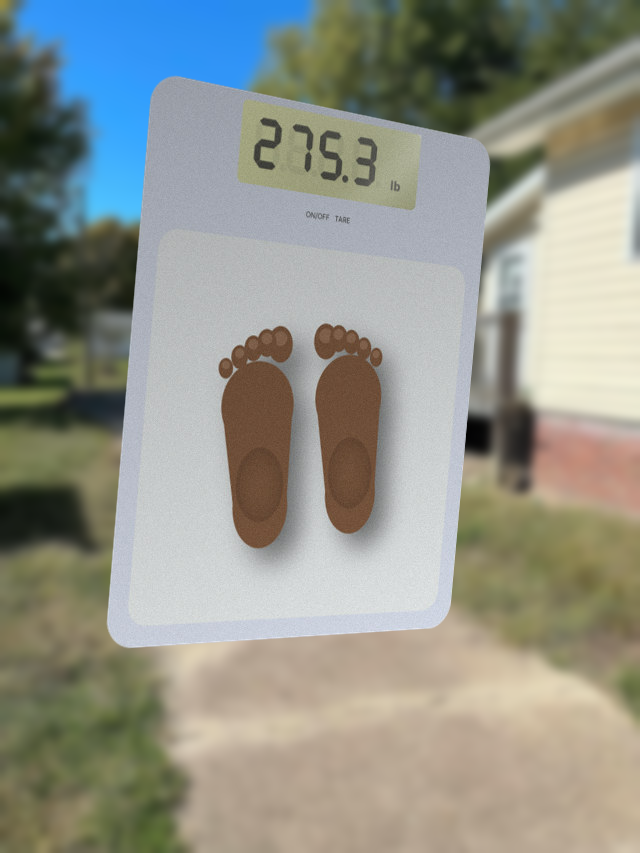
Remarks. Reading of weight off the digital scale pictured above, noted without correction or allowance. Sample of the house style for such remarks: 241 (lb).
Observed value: 275.3 (lb)
